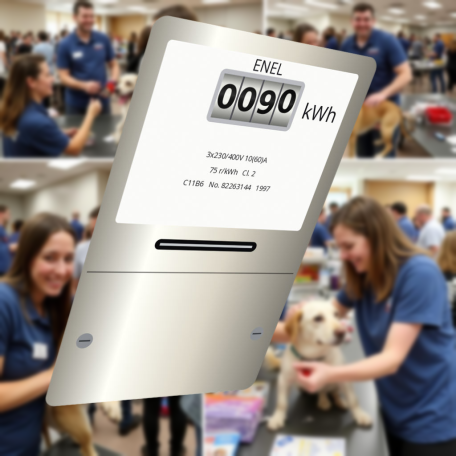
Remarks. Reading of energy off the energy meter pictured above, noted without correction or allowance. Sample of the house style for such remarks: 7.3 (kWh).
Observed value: 90 (kWh)
